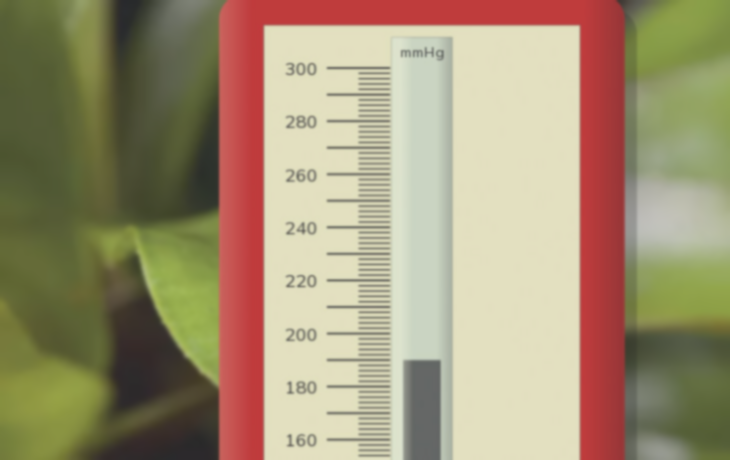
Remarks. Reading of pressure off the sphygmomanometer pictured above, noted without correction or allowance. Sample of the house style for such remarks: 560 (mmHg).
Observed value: 190 (mmHg)
